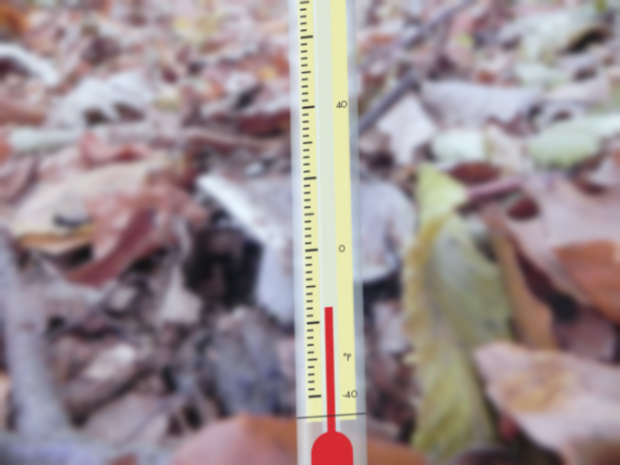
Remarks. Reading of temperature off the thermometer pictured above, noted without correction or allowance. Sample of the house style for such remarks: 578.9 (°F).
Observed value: -16 (°F)
